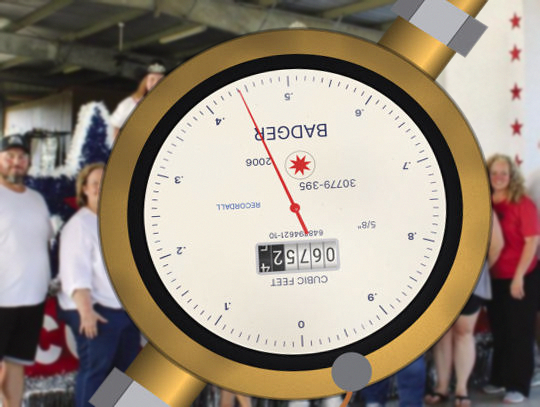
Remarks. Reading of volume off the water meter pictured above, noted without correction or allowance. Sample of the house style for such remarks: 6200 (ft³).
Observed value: 67524.44 (ft³)
